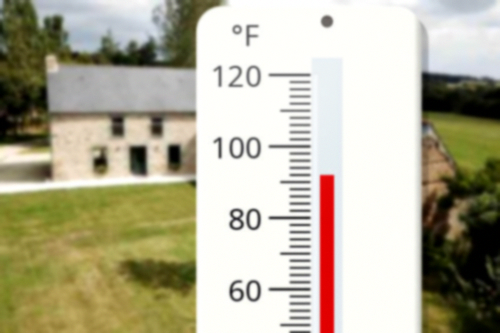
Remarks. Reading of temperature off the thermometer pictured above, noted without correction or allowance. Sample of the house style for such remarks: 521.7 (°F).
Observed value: 92 (°F)
